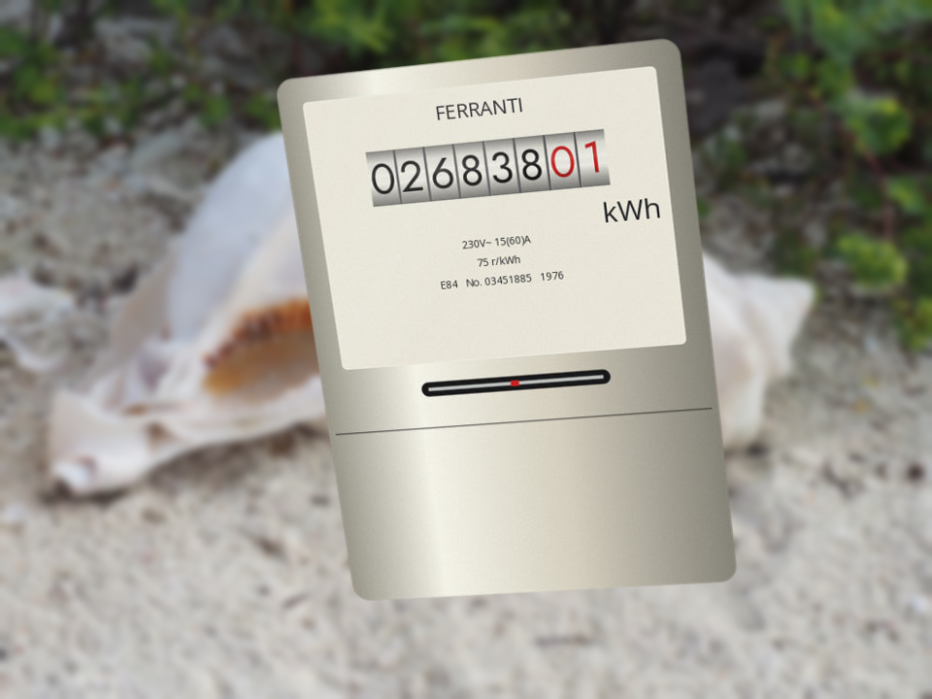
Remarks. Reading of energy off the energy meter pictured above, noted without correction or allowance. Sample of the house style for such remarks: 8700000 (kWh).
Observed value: 26838.01 (kWh)
